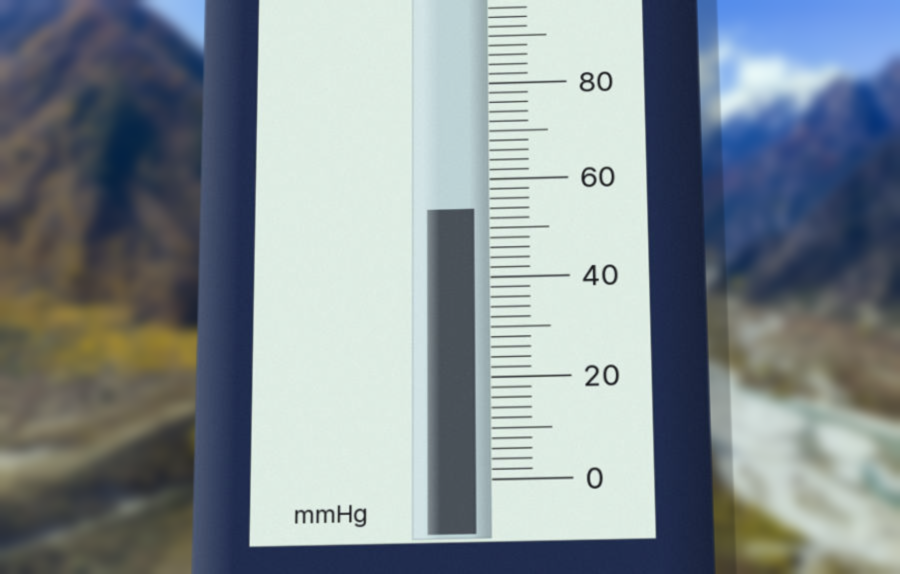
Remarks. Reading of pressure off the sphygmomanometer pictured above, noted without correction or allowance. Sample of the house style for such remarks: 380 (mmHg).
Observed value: 54 (mmHg)
